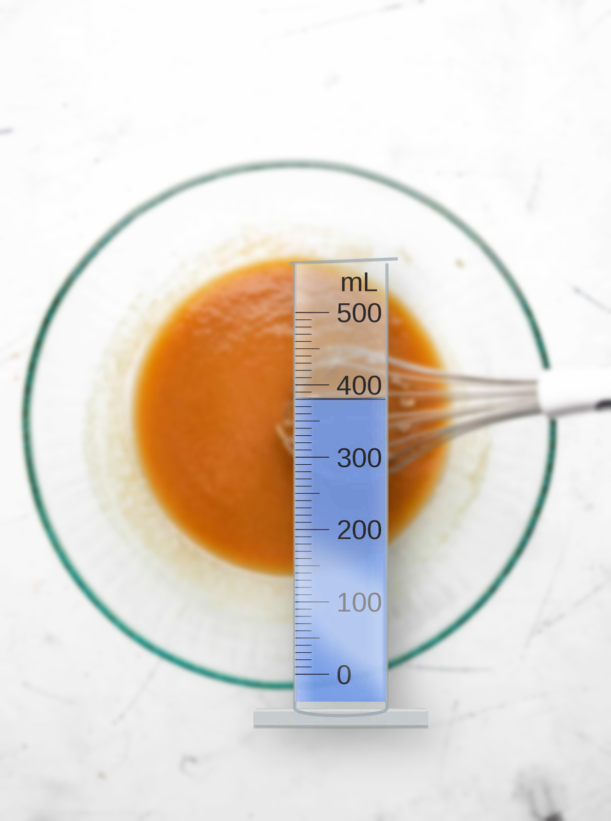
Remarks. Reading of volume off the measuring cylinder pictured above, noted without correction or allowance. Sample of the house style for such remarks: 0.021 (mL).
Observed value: 380 (mL)
